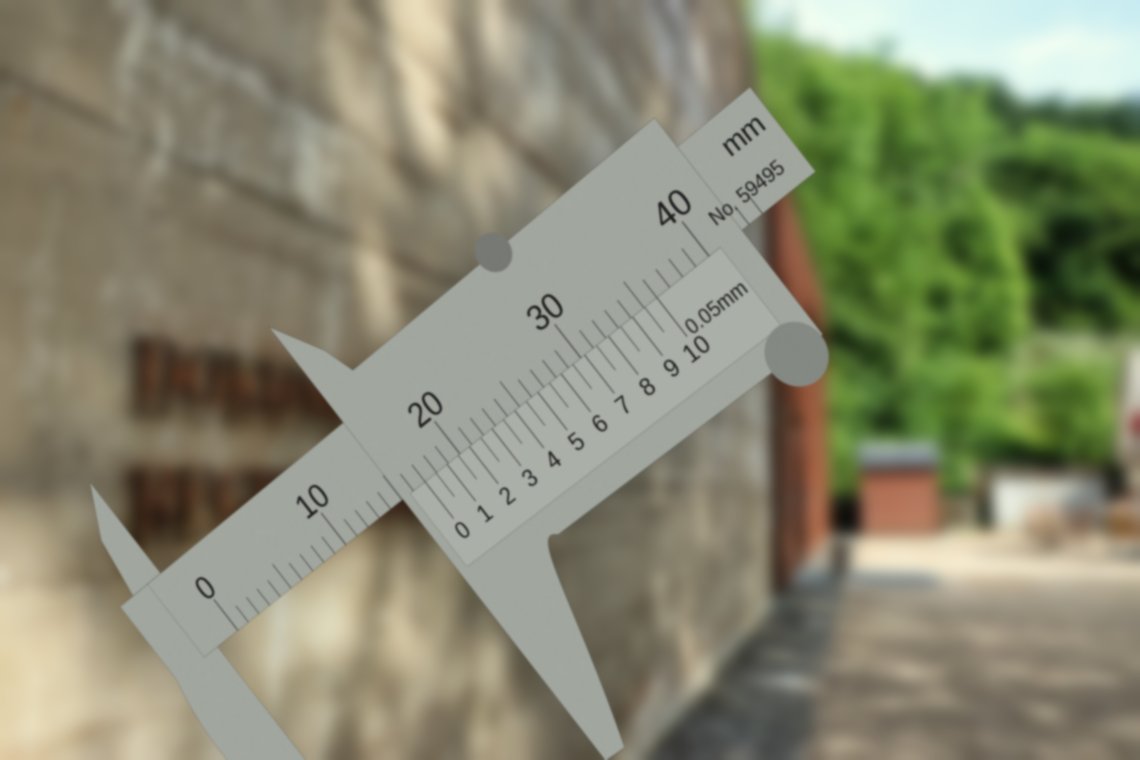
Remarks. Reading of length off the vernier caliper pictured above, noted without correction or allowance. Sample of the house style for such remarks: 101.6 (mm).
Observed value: 17.0 (mm)
